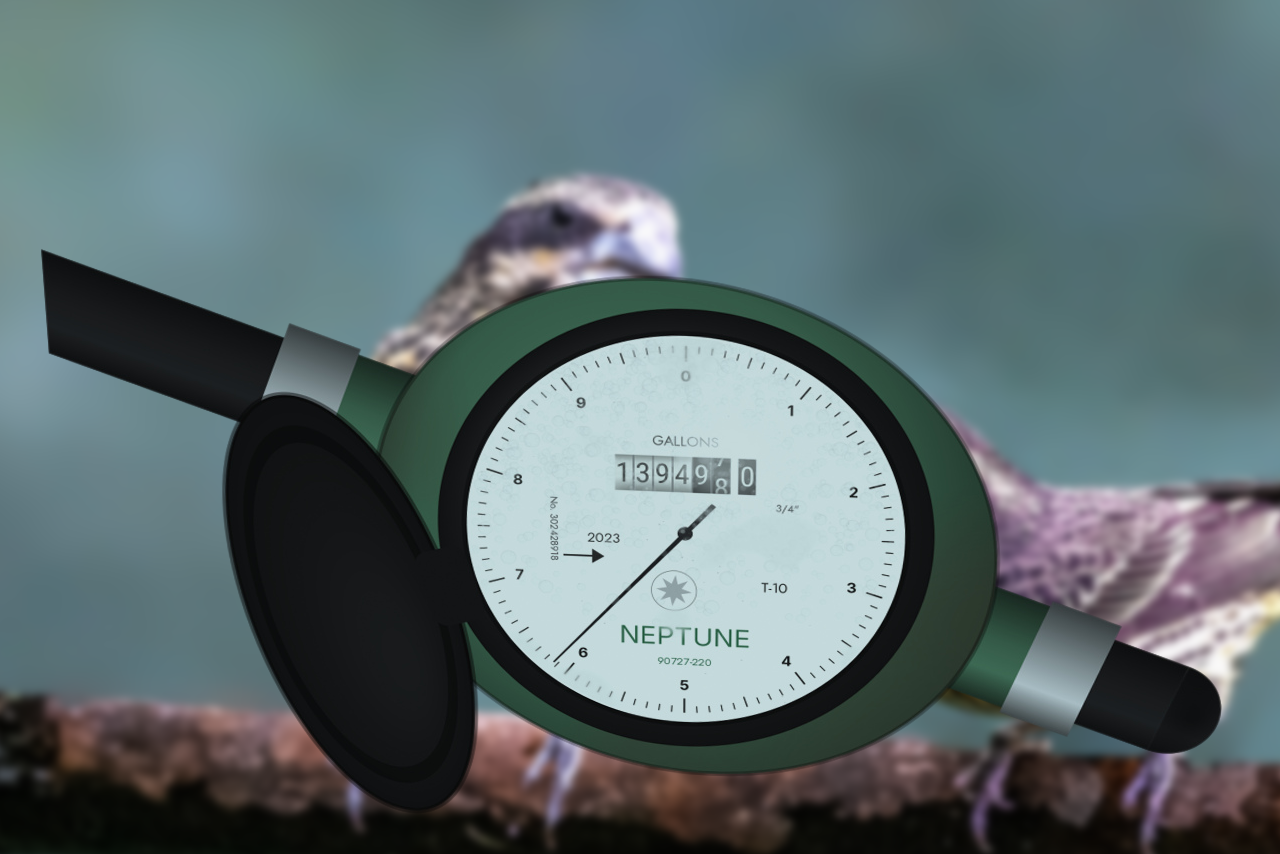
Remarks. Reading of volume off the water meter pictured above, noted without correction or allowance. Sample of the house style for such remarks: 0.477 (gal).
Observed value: 1394976.1 (gal)
